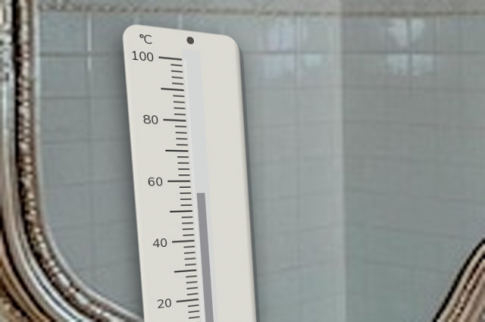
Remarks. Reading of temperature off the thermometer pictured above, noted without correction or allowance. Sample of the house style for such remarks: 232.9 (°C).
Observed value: 56 (°C)
